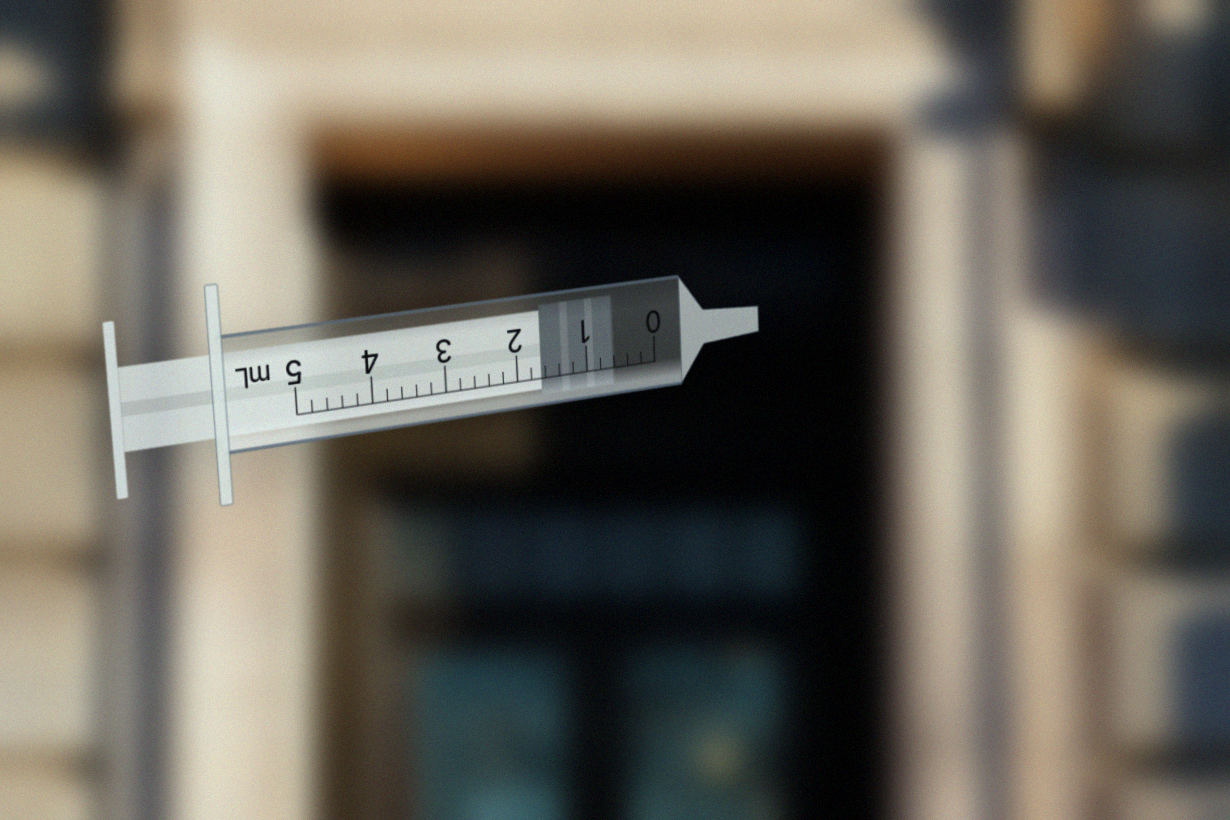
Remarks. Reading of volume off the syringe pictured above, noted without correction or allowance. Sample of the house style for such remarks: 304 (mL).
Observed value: 0.6 (mL)
